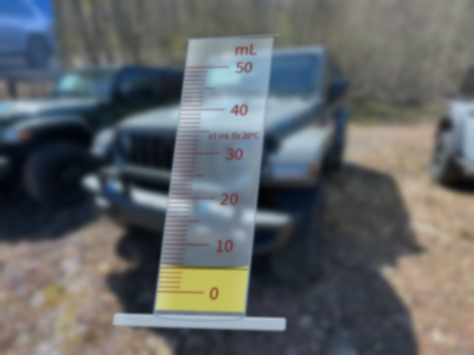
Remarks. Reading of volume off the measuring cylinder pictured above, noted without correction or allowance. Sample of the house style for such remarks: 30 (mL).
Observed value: 5 (mL)
